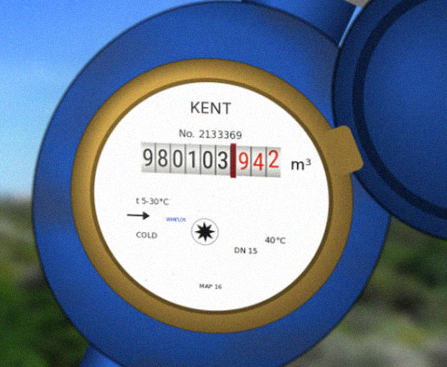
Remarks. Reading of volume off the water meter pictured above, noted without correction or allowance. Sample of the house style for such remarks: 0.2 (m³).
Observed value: 980103.942 (m³)
